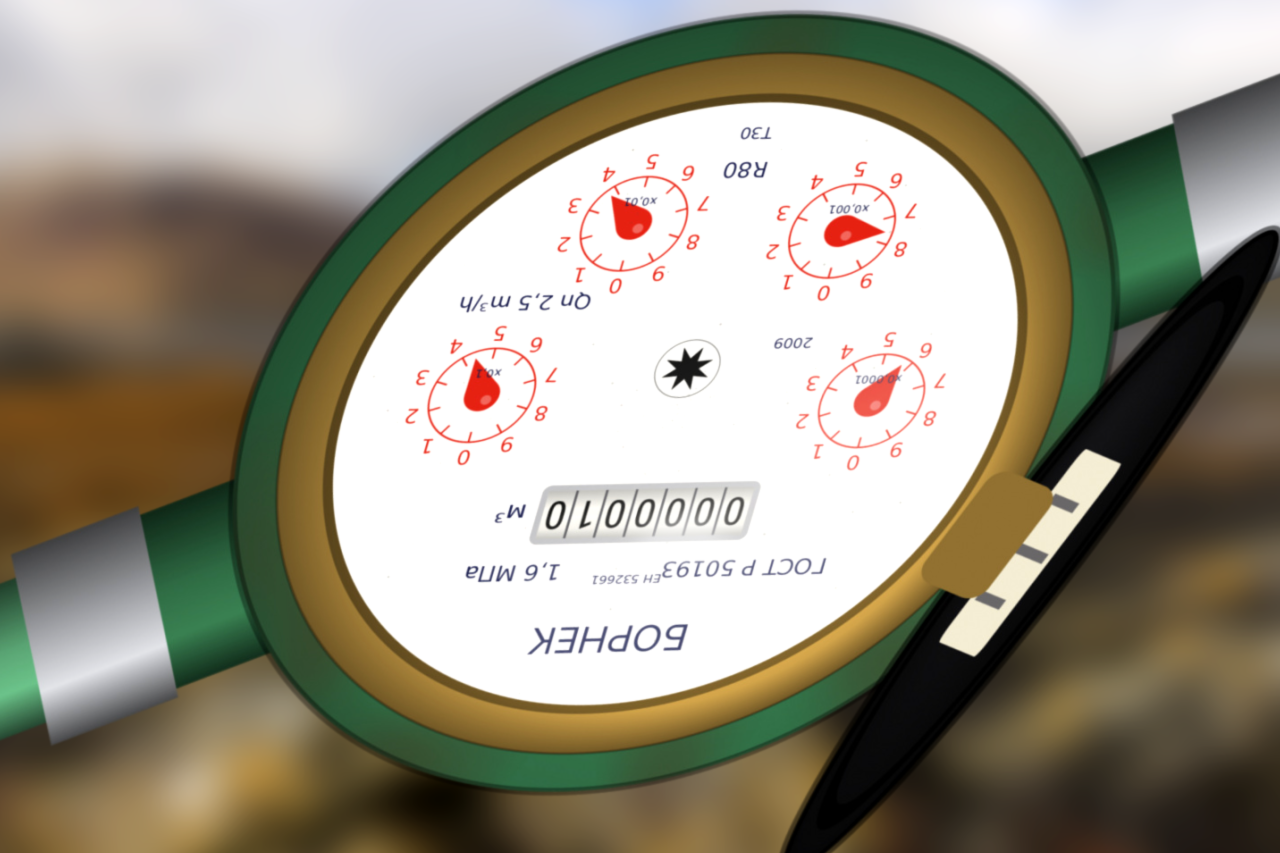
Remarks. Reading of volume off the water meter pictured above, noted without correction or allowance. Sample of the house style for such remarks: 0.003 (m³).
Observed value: 10.4375 (m³)
